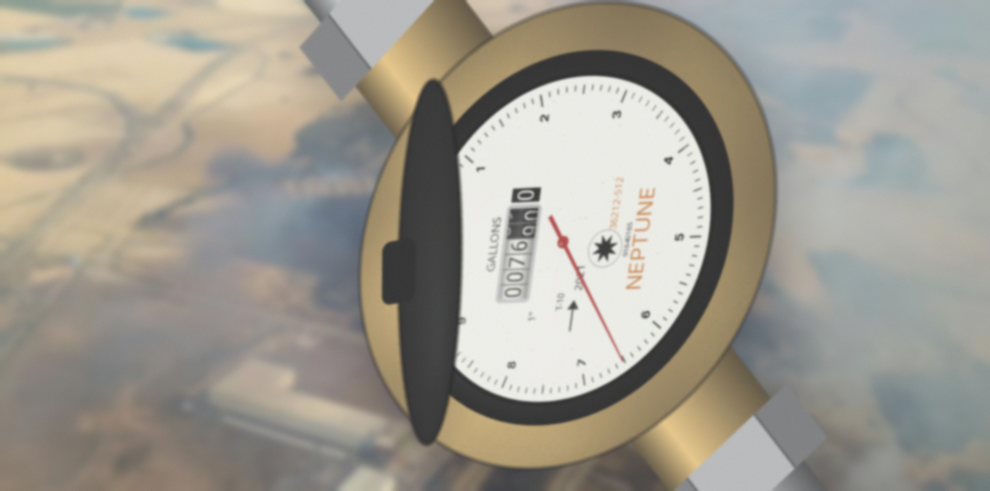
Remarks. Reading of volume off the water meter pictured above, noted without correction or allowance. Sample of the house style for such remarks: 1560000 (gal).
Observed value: 76896.5 (gal)
